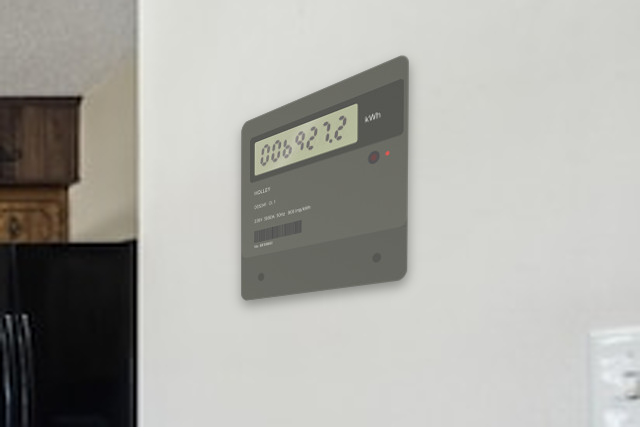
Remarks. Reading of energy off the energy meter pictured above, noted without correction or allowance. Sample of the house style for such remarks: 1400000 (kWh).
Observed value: 6927.2 (kWh)
